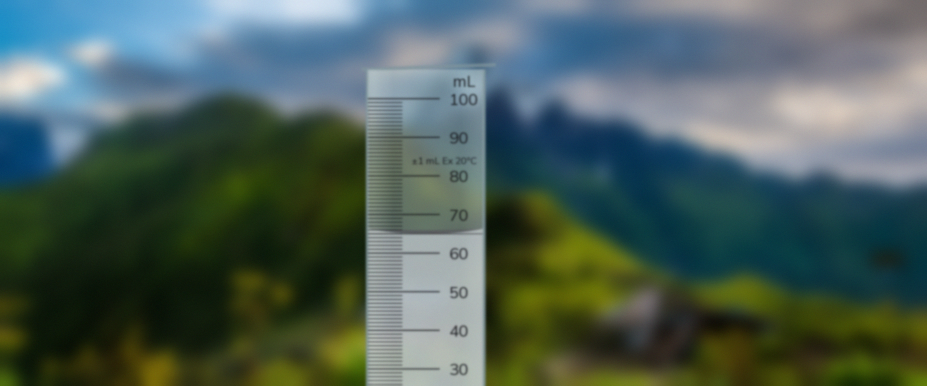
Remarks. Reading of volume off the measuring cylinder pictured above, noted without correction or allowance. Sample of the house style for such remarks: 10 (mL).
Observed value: 65 (mL)
